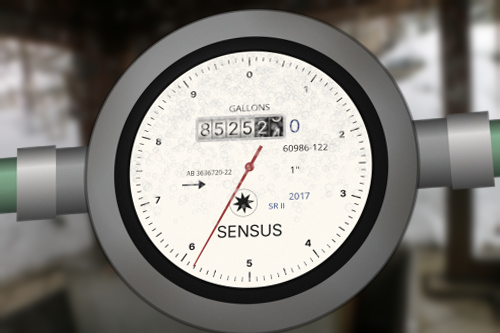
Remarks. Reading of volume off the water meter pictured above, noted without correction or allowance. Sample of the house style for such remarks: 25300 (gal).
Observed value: 8525235.8 (gal)
